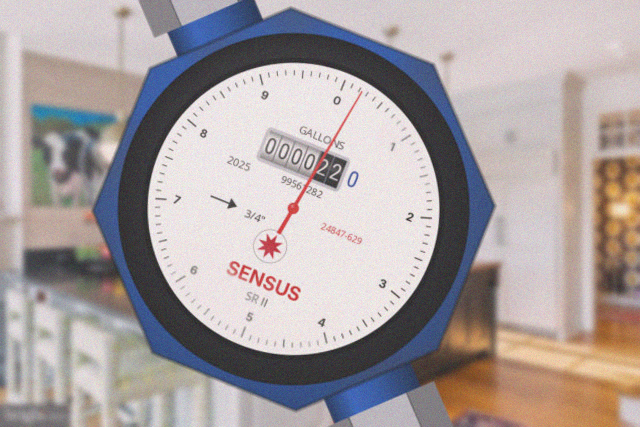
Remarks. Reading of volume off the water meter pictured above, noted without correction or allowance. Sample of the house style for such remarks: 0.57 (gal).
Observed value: 220.2 (gal)
